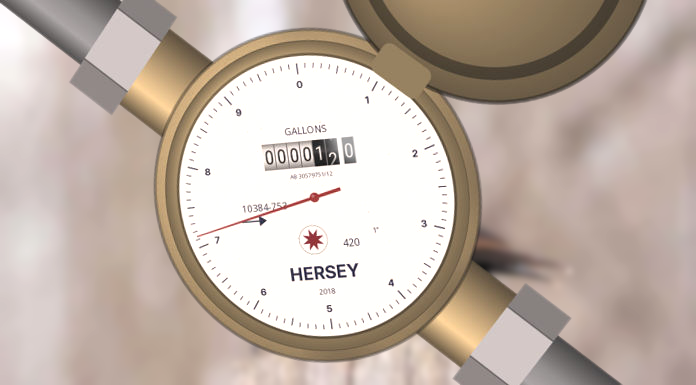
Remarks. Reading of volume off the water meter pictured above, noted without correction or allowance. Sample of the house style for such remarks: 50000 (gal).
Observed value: 117.1 (gal)
